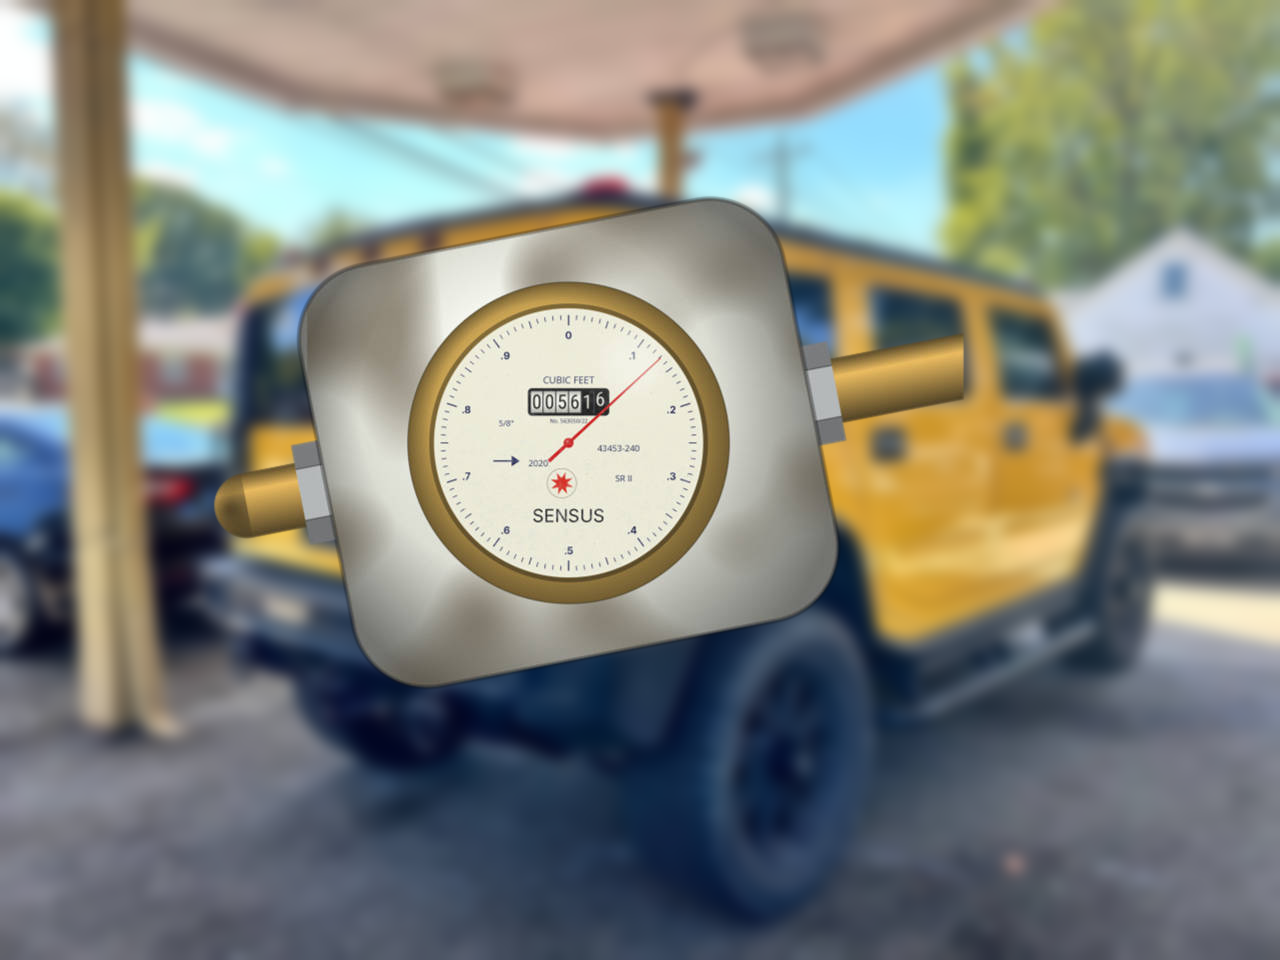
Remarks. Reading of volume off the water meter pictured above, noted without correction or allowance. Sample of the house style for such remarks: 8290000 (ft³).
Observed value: 5616.13 (ft³)
